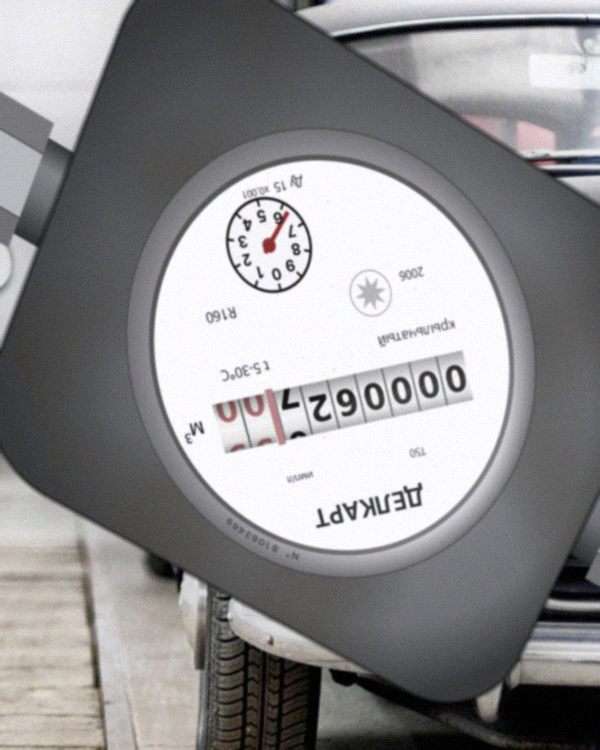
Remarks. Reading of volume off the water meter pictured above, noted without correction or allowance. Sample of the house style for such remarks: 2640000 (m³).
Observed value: 626.996 (m³)
